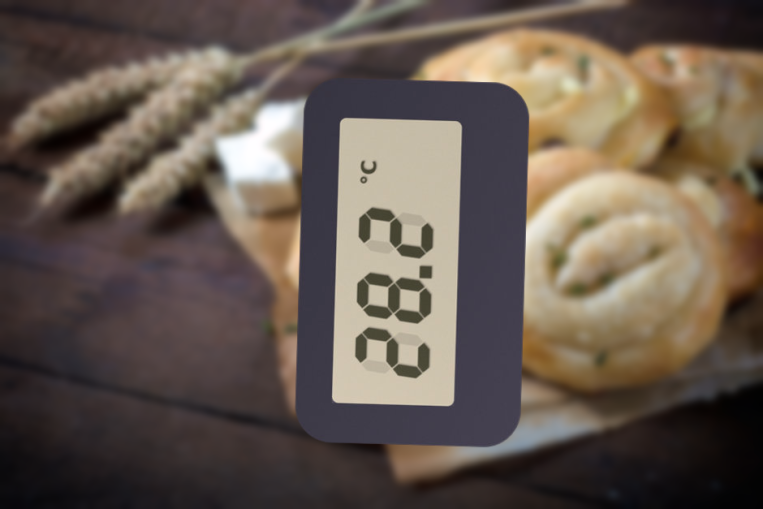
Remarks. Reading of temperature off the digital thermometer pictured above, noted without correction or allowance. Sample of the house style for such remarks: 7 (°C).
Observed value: 28.2 (°C)
